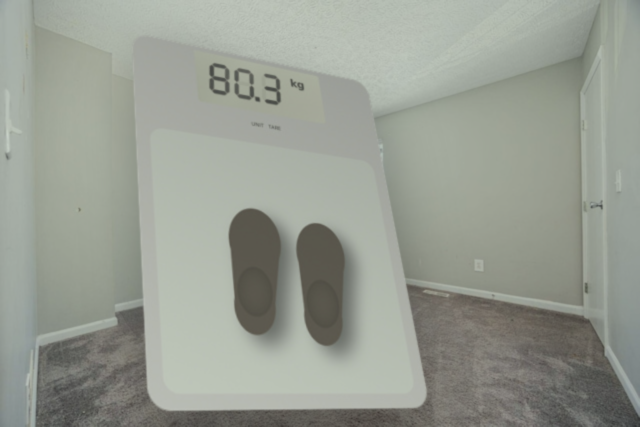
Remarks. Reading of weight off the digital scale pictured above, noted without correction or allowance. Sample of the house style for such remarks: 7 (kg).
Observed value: 80.3 (kg)
